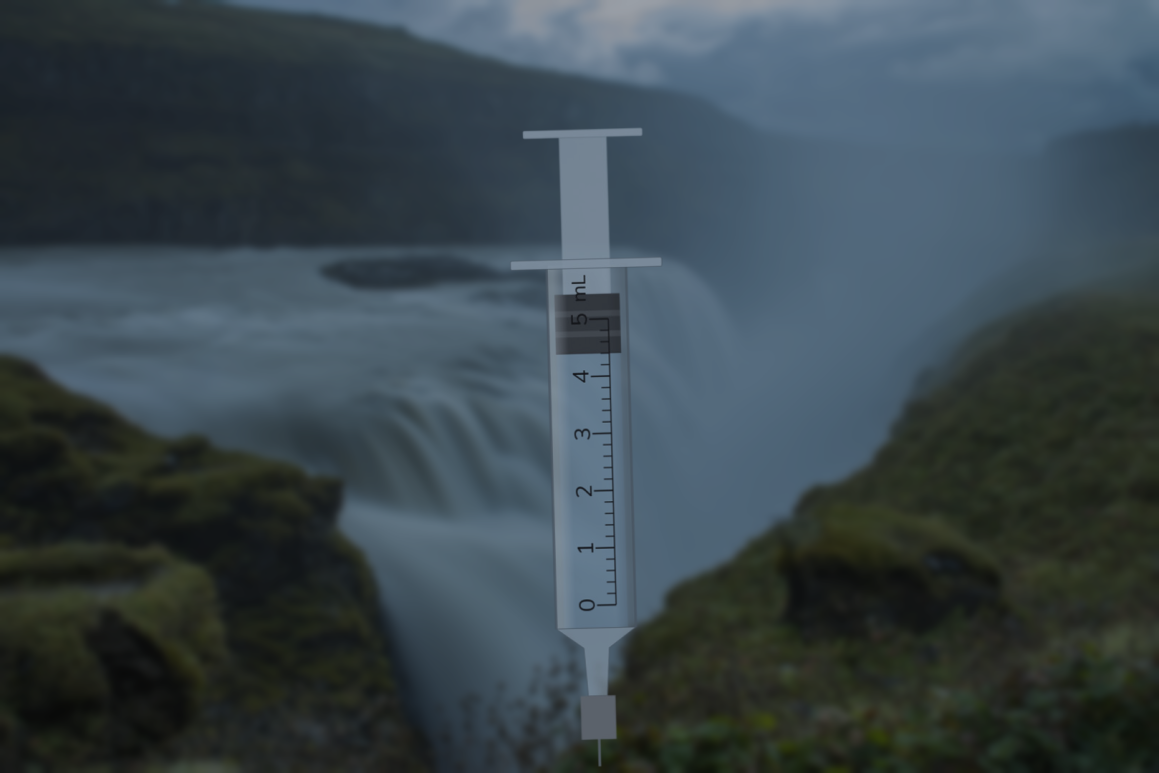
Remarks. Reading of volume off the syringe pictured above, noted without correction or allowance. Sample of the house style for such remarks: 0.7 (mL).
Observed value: 4.4 (mL)
